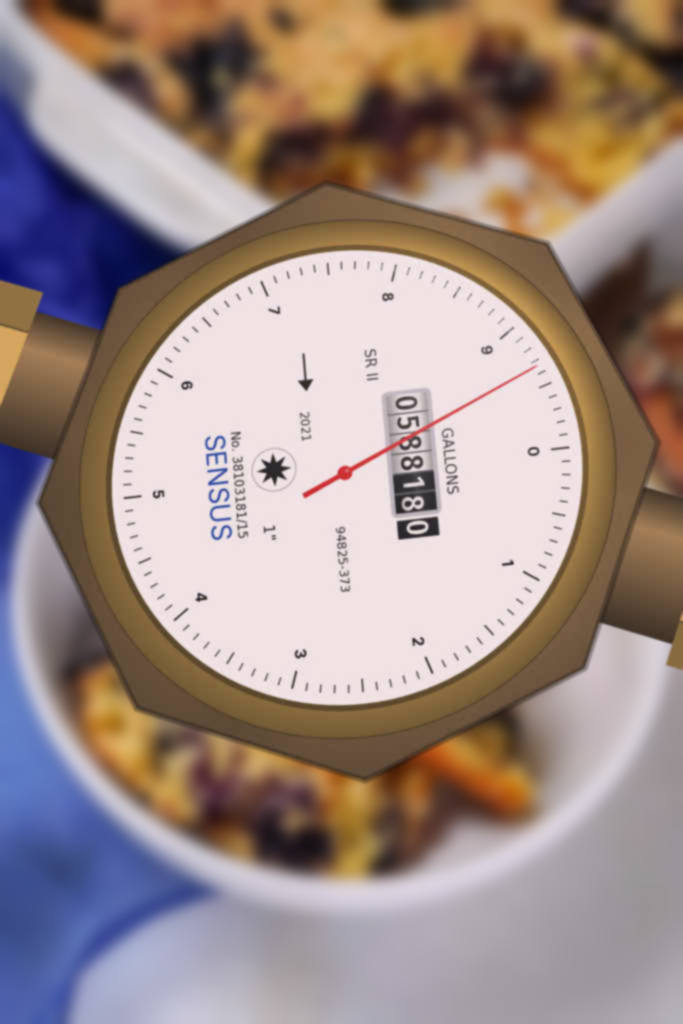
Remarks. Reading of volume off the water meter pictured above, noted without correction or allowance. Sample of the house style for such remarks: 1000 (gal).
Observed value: 588179.3 (gal)
